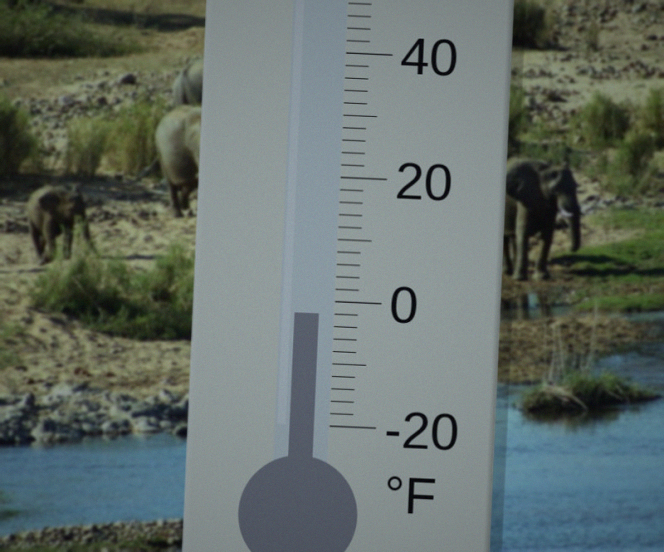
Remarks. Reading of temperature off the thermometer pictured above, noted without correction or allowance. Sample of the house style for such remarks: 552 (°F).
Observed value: -2 (°F)
